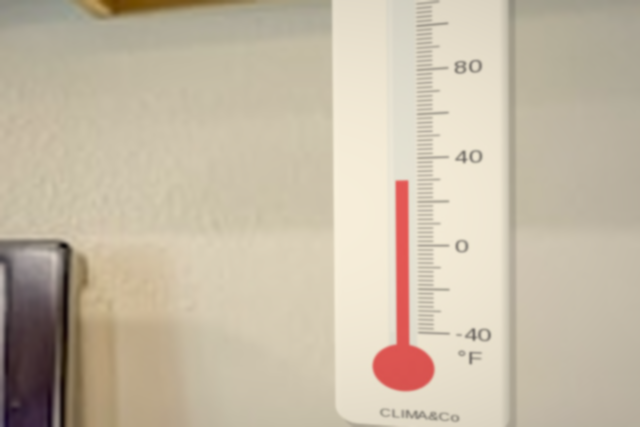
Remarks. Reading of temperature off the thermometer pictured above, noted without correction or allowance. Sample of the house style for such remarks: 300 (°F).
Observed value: 30 (°F)
